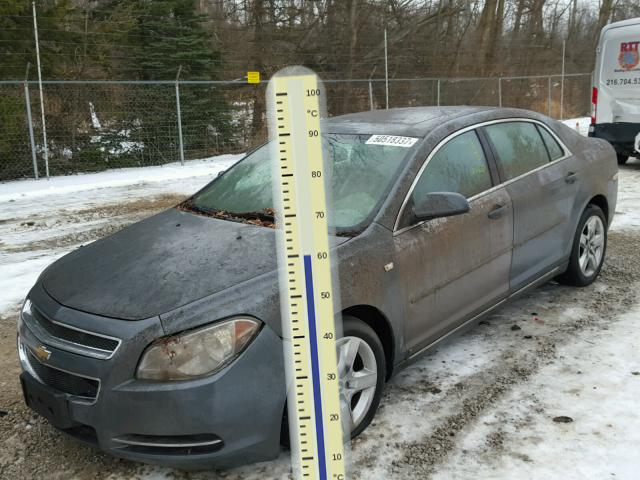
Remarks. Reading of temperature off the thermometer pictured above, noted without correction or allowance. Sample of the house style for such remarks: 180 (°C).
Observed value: 60 (°C)
